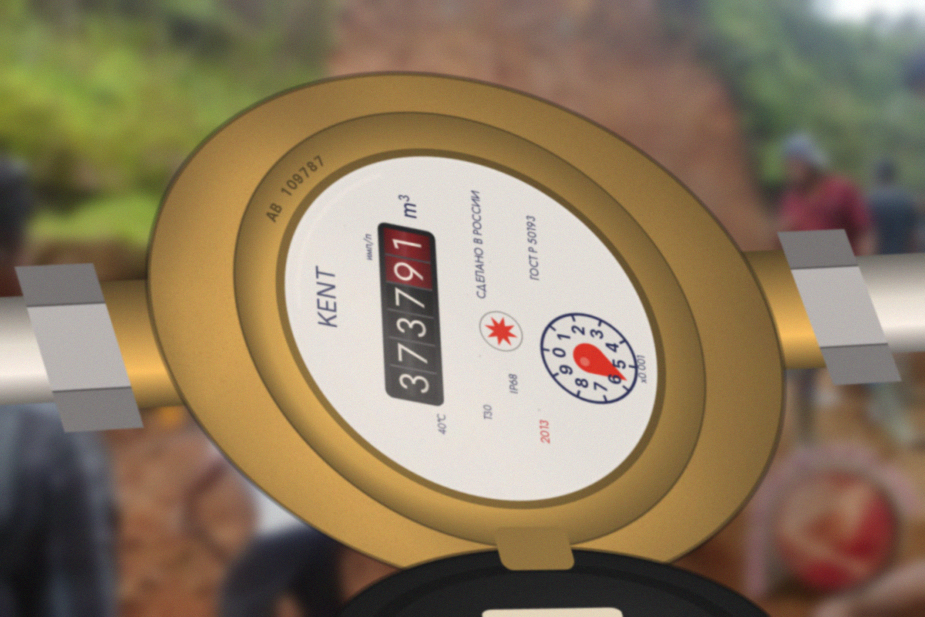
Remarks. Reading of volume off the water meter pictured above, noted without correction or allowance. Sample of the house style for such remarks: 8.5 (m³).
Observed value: 3737.915 (m³)
